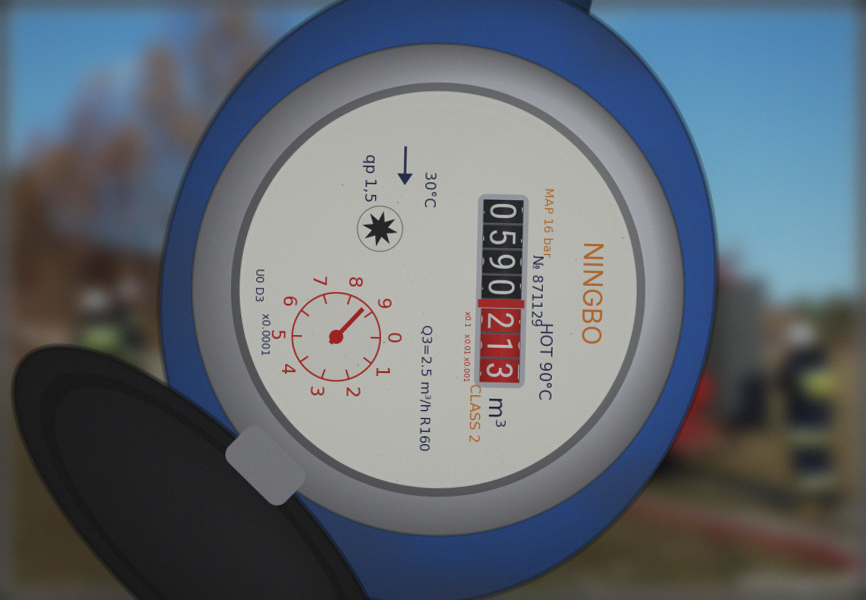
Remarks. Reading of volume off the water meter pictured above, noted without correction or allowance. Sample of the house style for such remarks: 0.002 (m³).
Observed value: 590.2138 (m³)
